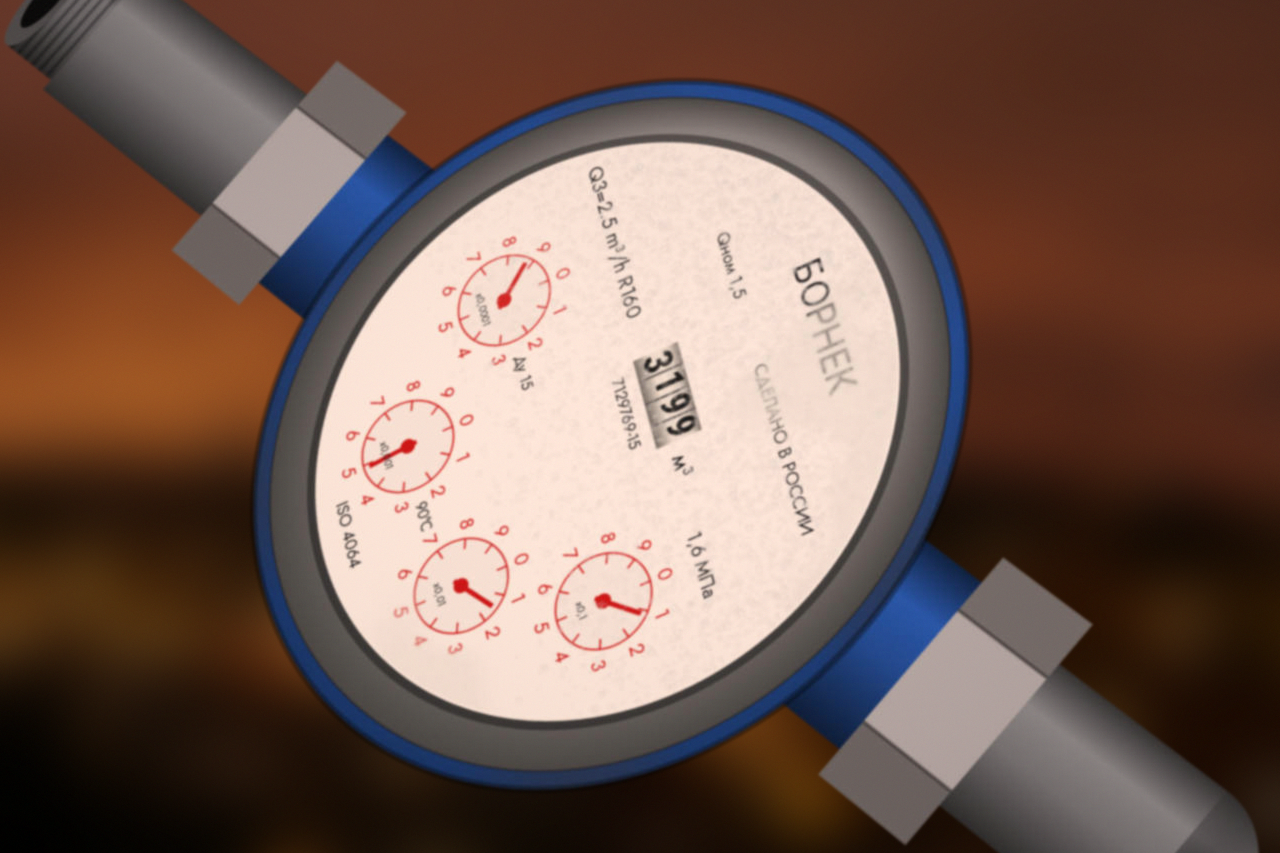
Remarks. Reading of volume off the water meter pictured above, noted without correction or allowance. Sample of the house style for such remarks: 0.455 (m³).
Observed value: 3199.1148 (m³)
